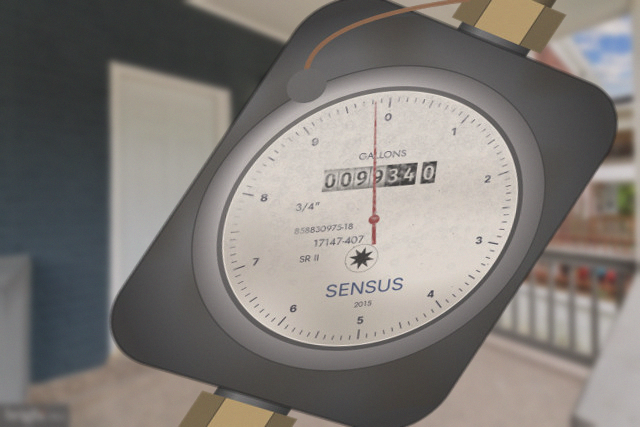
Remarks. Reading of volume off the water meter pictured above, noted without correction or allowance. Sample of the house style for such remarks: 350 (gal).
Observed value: 99339.8 (gal)
